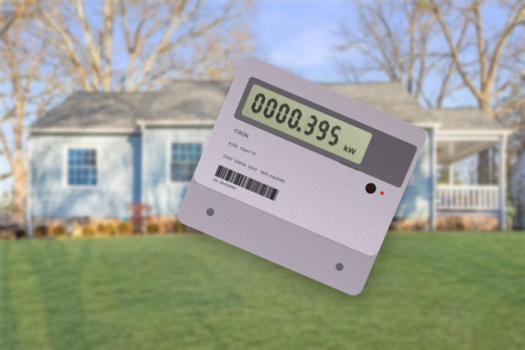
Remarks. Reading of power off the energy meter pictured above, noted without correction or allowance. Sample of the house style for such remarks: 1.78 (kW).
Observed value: 0.395 (kW)
